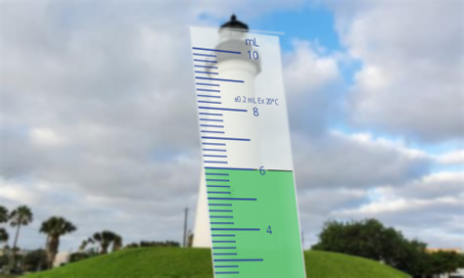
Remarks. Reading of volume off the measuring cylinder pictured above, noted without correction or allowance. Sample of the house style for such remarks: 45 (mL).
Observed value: 6 (mL)
